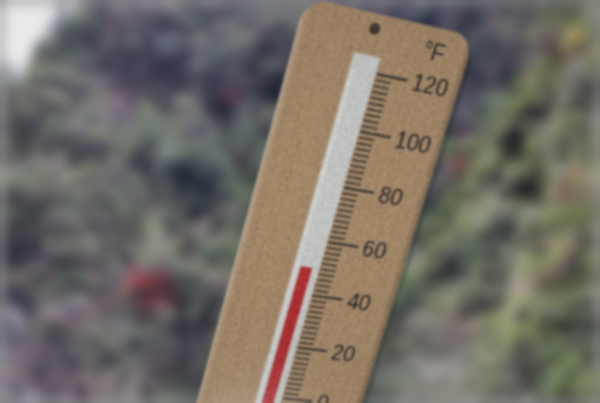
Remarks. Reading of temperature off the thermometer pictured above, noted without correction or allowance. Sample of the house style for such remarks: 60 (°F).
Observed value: 50 (°F)
